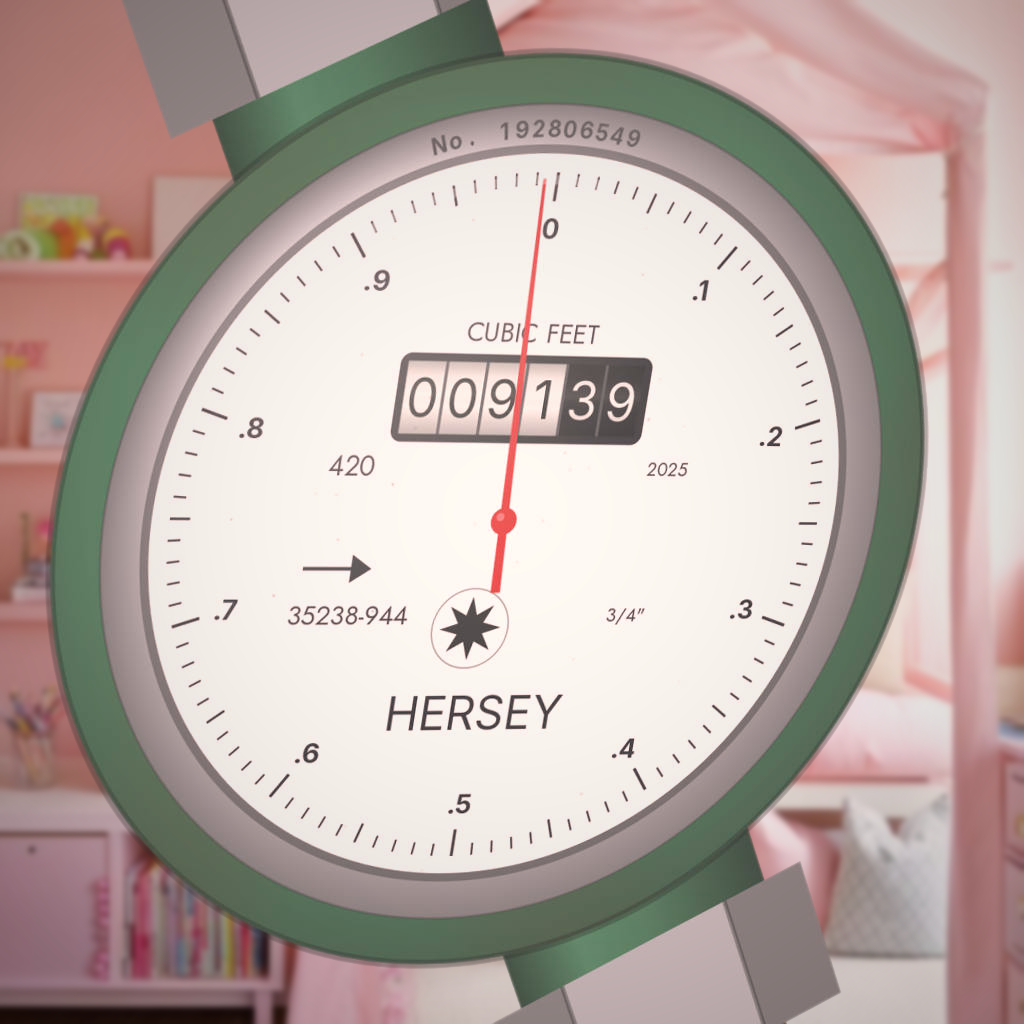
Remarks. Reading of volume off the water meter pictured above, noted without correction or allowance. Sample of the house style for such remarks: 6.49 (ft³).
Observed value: 9138.99 (ft³)
